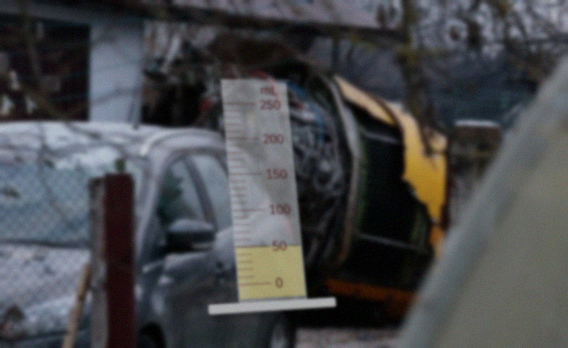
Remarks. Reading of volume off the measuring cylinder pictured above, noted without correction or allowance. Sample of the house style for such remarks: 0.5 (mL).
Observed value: 50 (mL)
